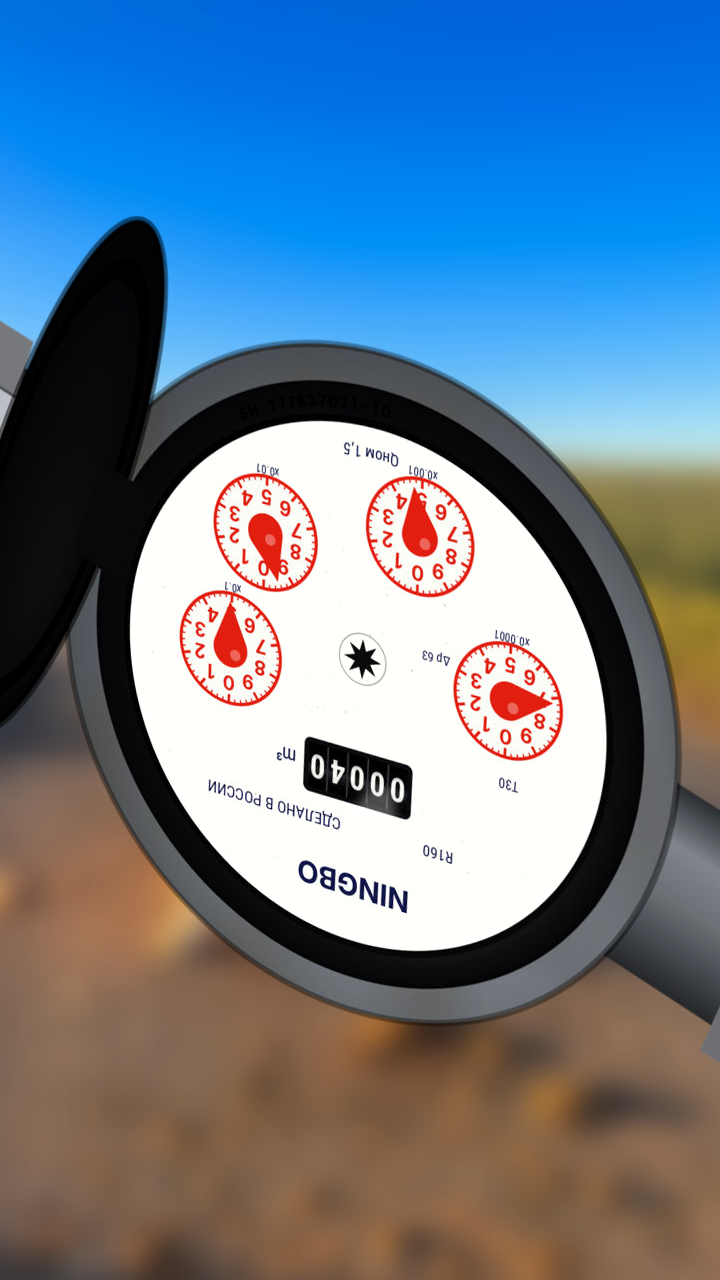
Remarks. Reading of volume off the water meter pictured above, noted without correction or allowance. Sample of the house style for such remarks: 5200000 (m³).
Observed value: 40.4947 (m³)
